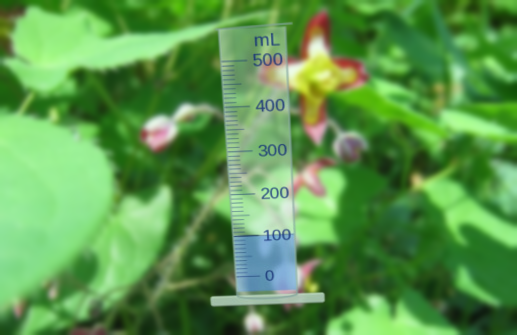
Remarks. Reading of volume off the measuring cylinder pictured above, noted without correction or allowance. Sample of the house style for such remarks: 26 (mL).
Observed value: 100 (mL)
